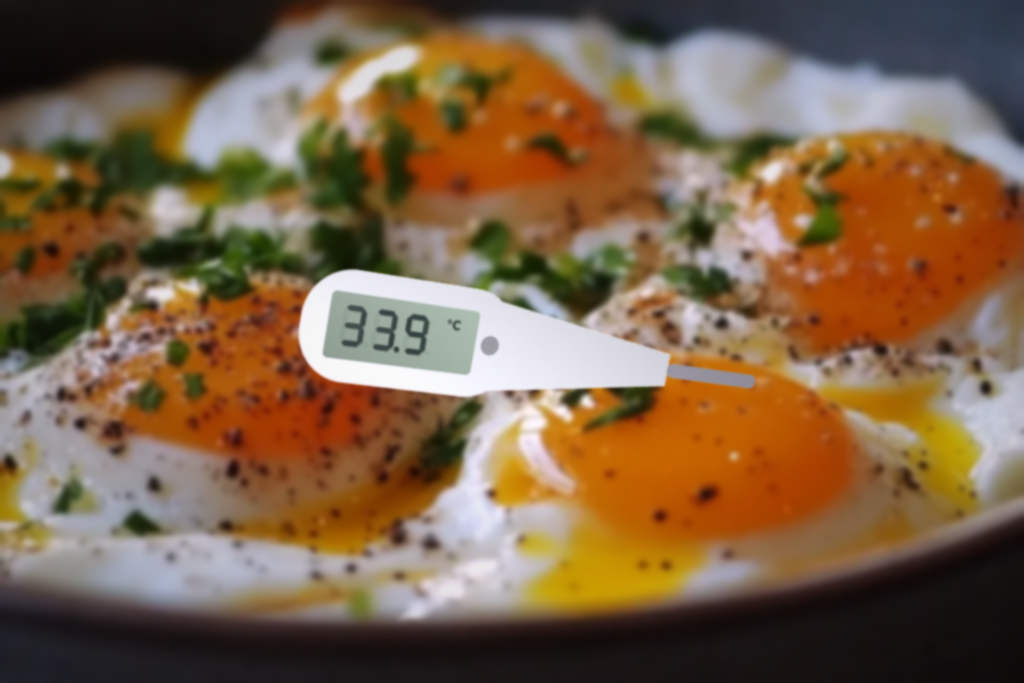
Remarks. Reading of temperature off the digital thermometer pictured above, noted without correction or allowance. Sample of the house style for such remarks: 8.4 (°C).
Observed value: 33.9 (°C)
